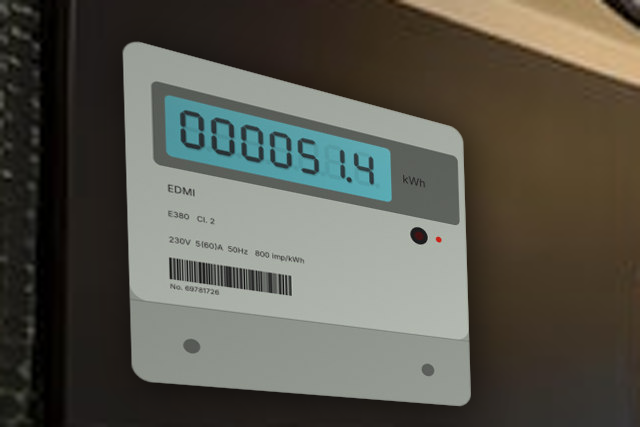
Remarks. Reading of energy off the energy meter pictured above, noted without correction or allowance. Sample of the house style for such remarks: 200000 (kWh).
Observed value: 51.4 (kWh)
